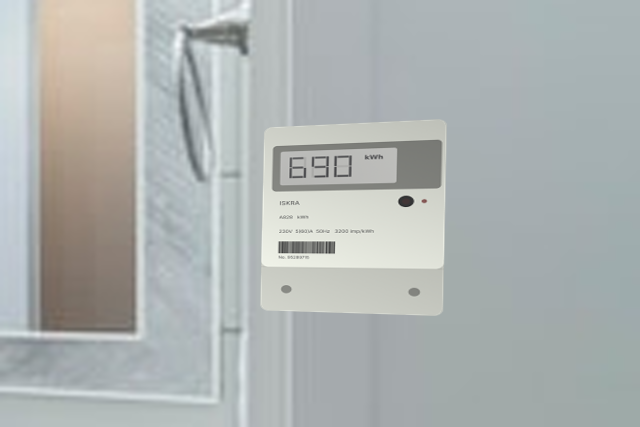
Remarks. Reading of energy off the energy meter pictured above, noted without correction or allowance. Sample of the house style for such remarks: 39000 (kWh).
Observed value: 690 (kWh)
